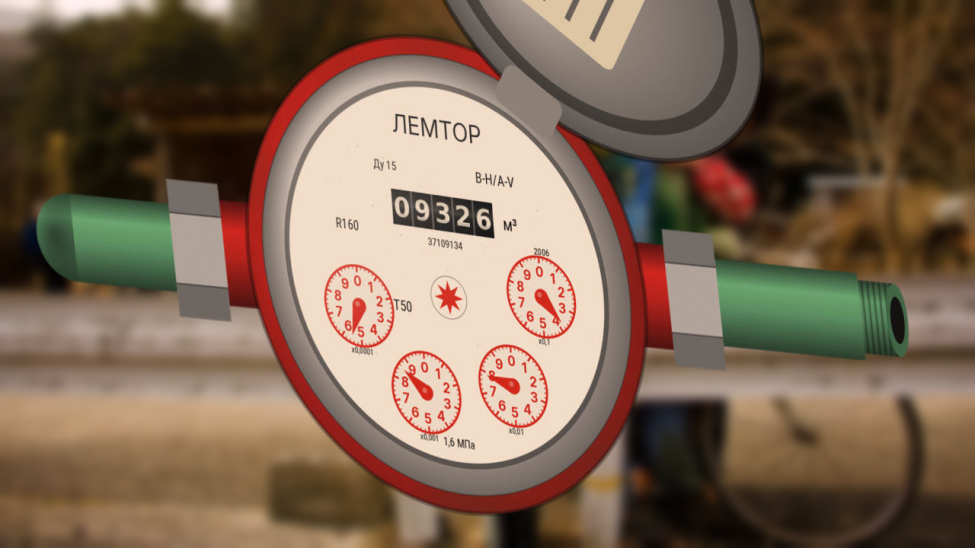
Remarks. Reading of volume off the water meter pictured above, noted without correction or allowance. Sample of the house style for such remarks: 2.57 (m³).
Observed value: 9326.3785 (m³)
